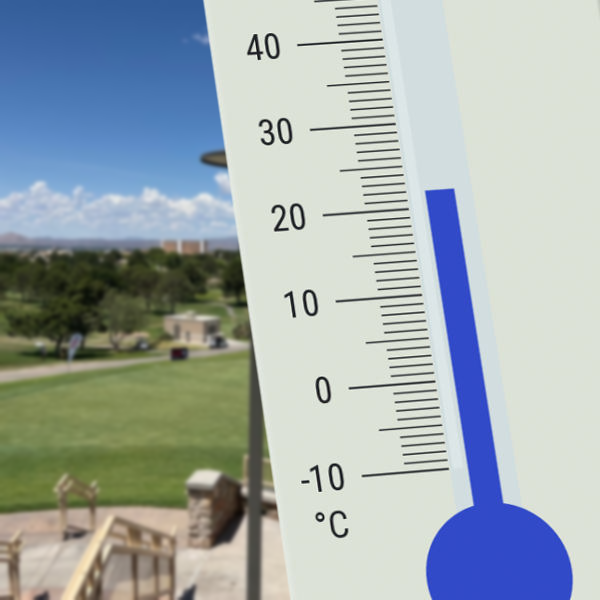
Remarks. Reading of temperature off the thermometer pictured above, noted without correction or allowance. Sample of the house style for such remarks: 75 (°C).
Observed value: 22 (°C)
